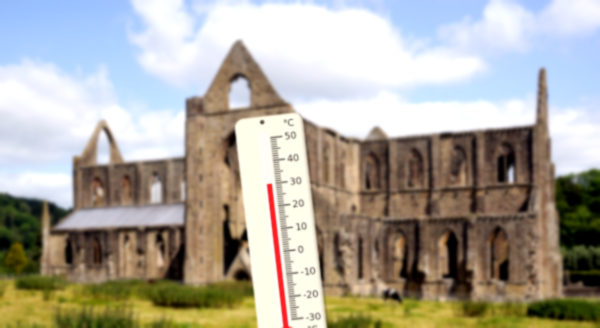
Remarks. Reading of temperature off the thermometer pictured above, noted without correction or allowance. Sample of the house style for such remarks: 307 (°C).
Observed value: 30 (°C)
